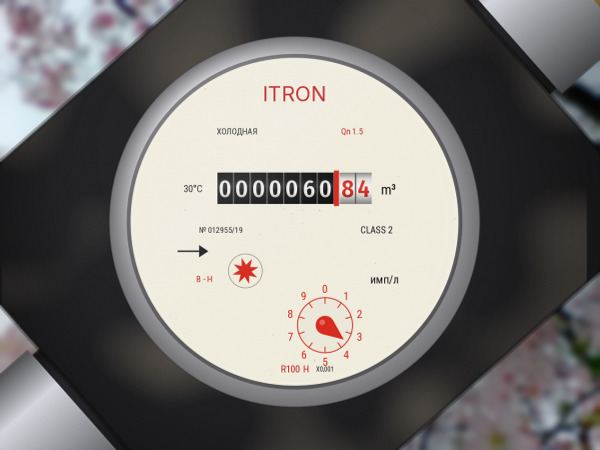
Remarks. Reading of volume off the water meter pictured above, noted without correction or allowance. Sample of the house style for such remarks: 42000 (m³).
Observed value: 60.843 (m³)
